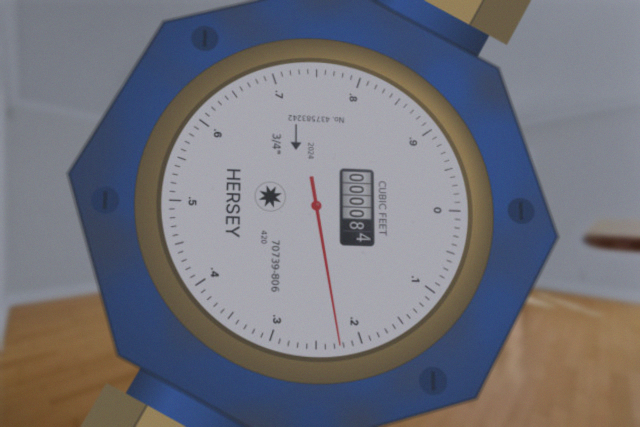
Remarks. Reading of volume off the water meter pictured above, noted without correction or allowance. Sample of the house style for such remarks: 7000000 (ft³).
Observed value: 84.22 (ft³)
